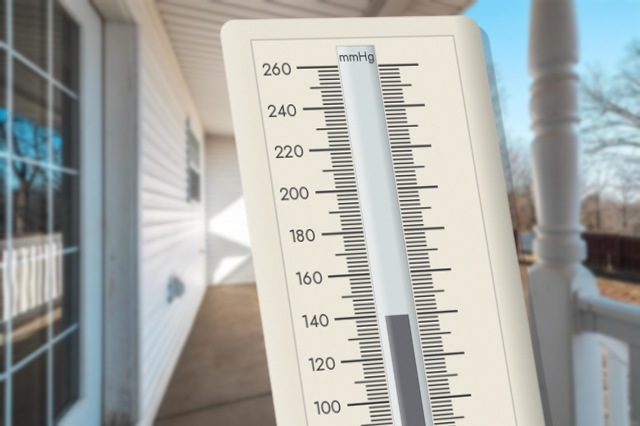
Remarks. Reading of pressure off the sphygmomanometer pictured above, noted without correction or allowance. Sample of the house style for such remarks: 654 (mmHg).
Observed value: 140 (mmHg)
